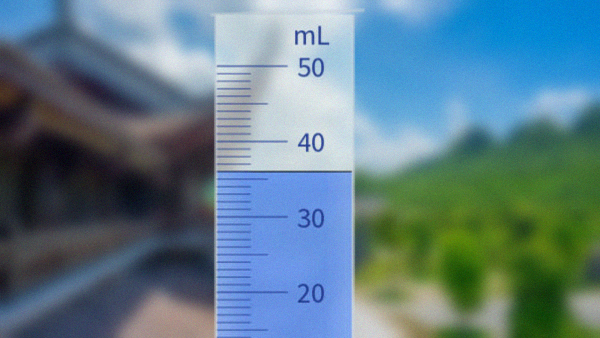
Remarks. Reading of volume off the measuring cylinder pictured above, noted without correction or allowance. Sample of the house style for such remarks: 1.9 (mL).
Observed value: 36 (mL)
